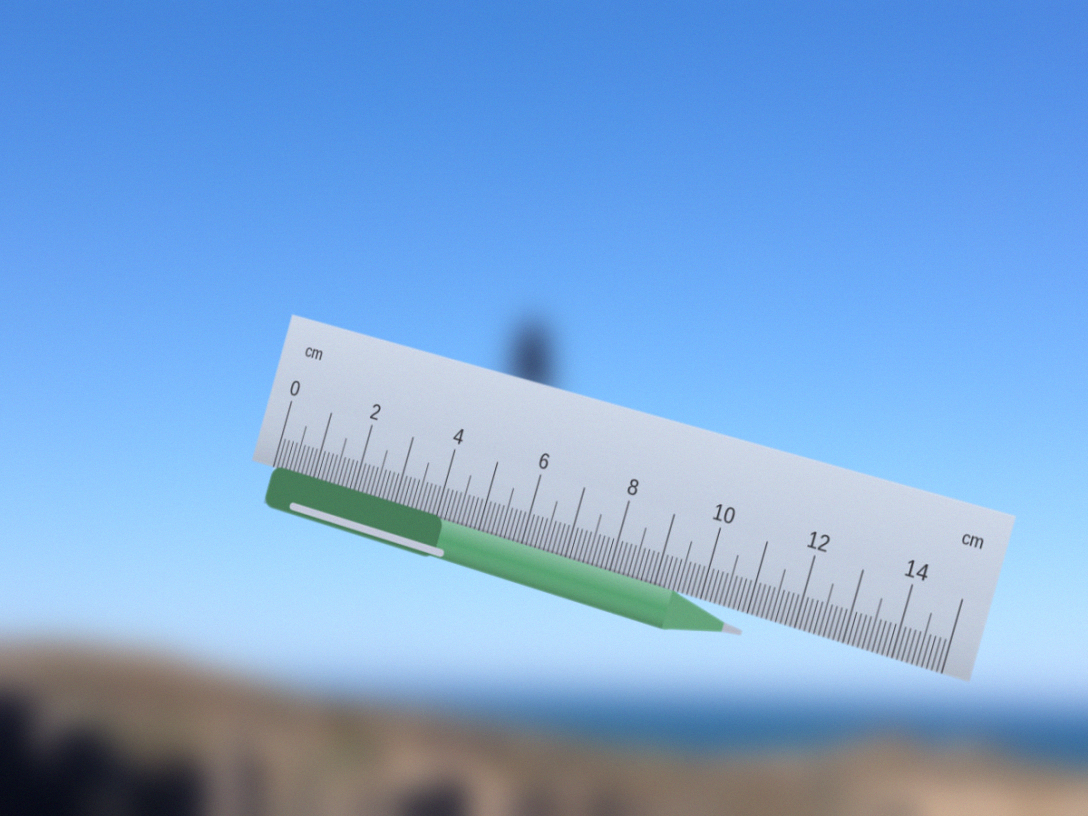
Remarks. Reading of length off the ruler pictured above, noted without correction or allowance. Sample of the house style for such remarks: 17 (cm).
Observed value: 11 (cm)
